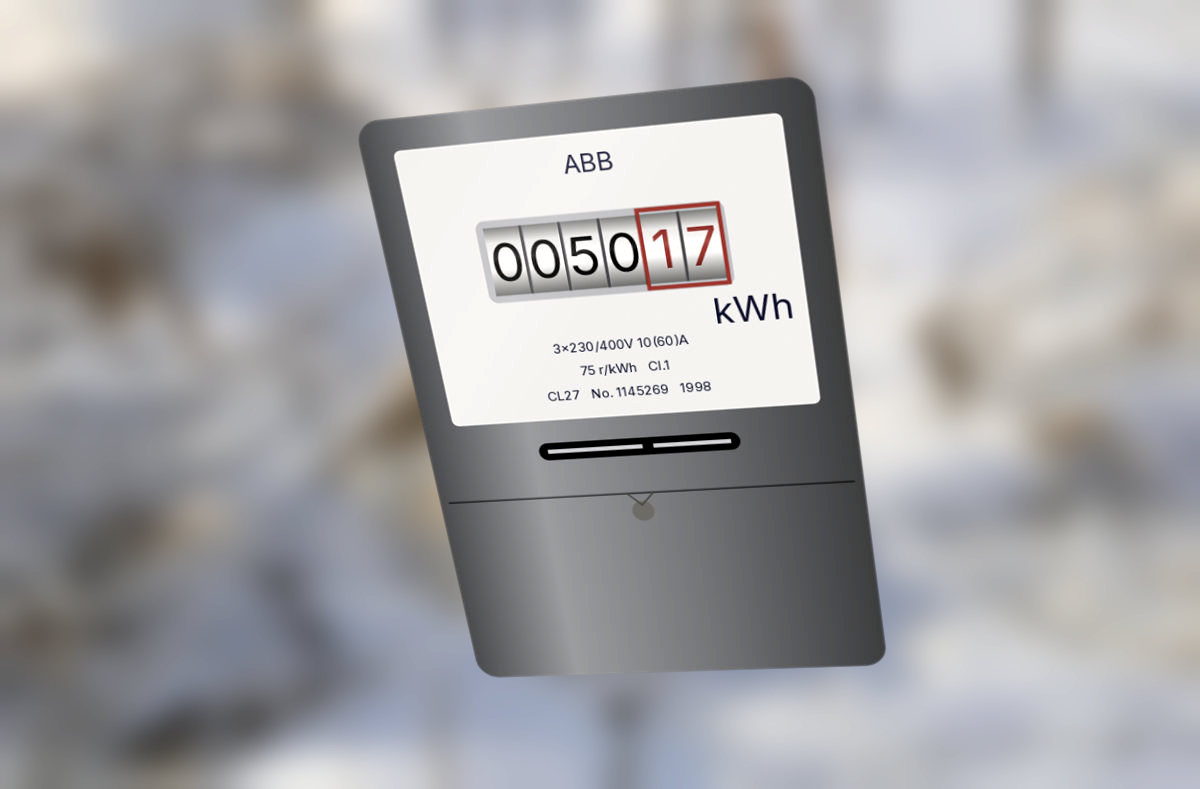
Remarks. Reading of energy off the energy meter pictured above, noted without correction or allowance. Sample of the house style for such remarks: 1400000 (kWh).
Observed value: 50.17 (kWh)
